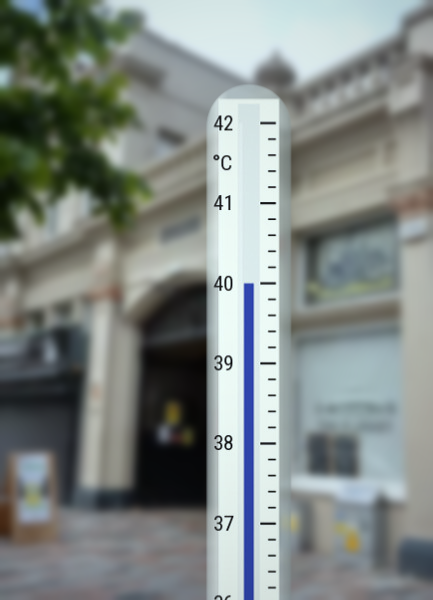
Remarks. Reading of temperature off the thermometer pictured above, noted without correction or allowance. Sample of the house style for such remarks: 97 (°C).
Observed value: 40 (°C)
